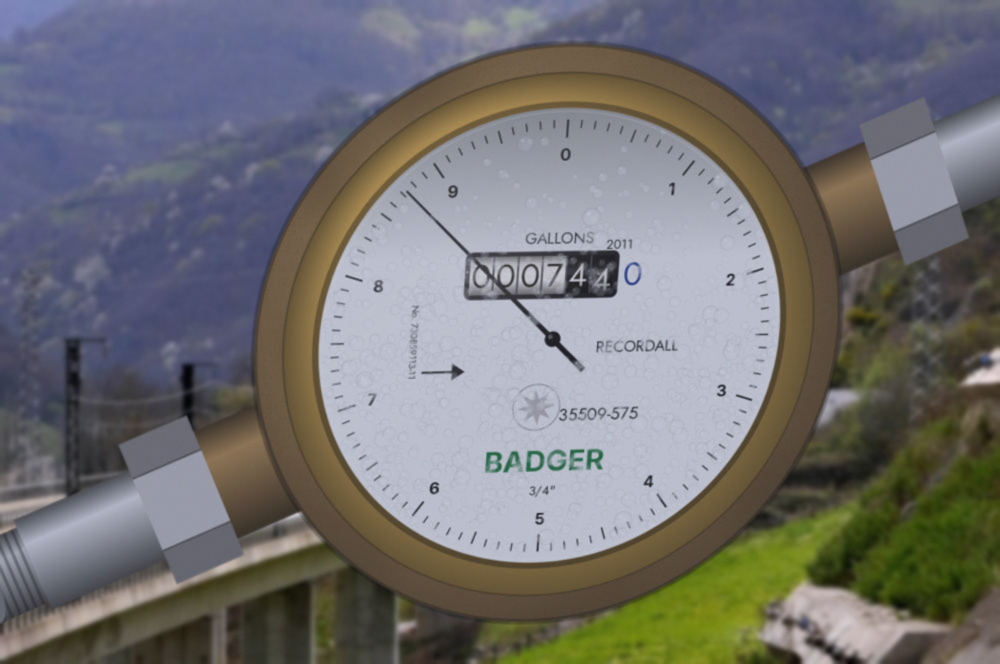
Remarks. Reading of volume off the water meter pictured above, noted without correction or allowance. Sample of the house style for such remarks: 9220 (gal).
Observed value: 7438.7 (gal)
